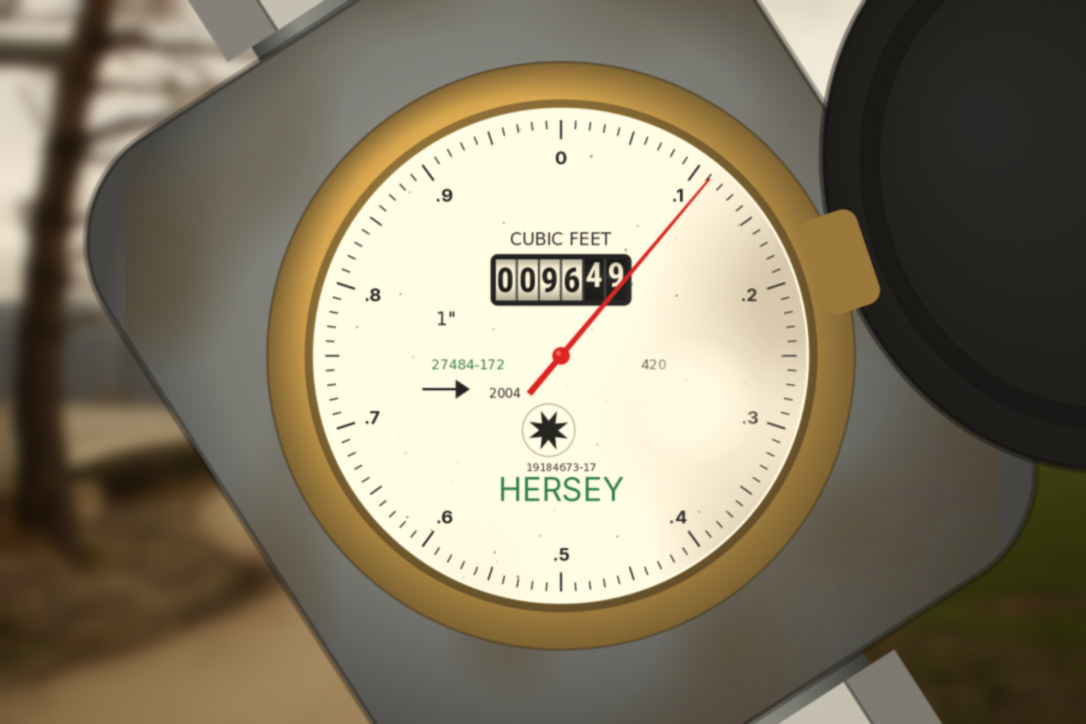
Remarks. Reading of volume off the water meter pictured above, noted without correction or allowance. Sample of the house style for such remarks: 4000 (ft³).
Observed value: 9649.11 (ft³)
